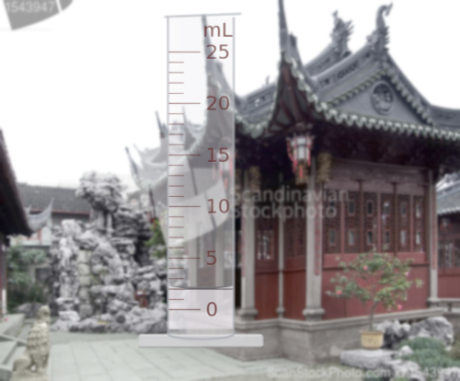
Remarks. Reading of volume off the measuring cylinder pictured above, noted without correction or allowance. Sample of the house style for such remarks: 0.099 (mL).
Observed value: 2 (mL)
